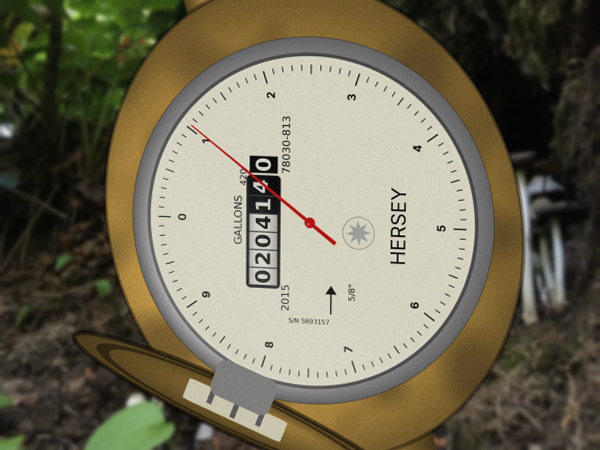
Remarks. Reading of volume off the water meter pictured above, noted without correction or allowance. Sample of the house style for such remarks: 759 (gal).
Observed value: 204141.0 (gal)
